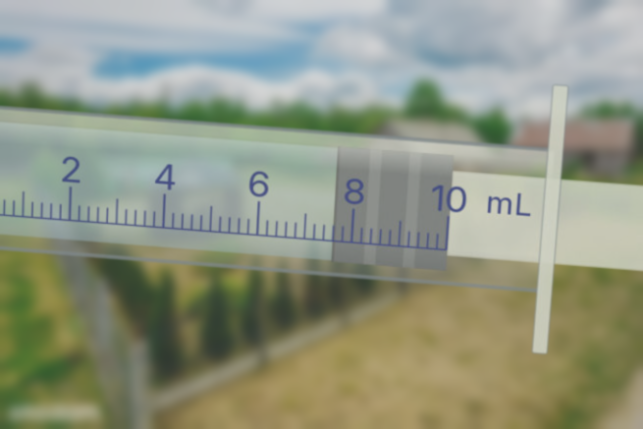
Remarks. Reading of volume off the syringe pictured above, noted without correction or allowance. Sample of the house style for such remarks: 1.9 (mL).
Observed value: 7.6 (mL)
